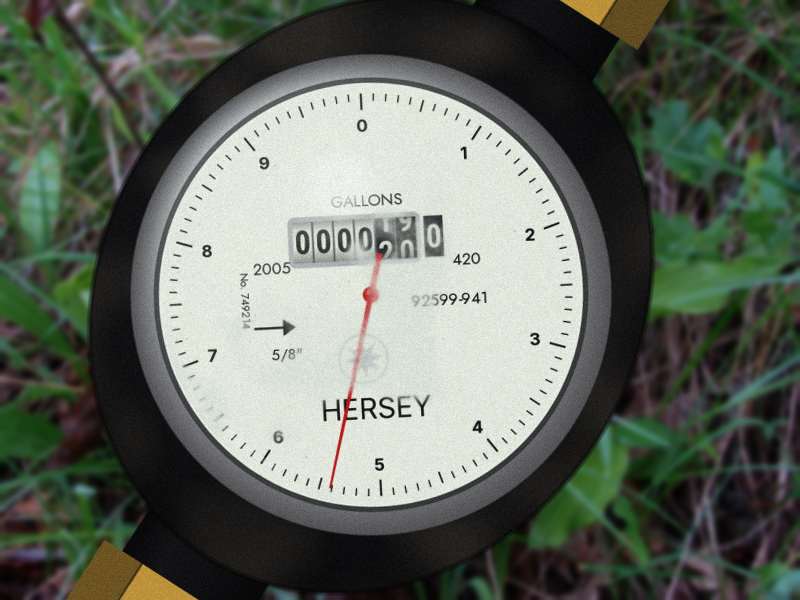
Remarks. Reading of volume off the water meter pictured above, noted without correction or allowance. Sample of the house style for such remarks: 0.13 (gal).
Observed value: 195.4 (gal)
